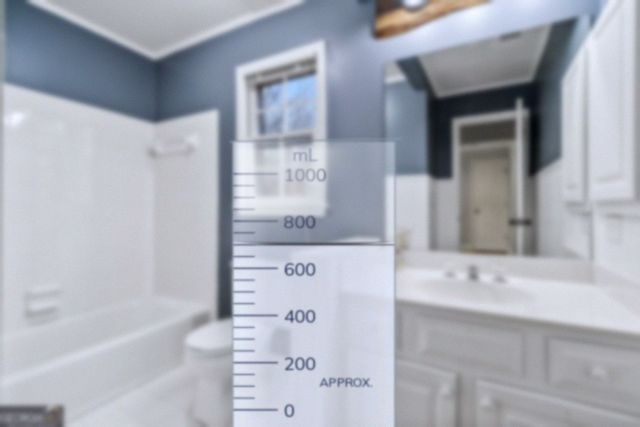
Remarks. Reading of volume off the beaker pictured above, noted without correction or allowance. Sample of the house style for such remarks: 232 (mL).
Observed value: 700 (mL)
